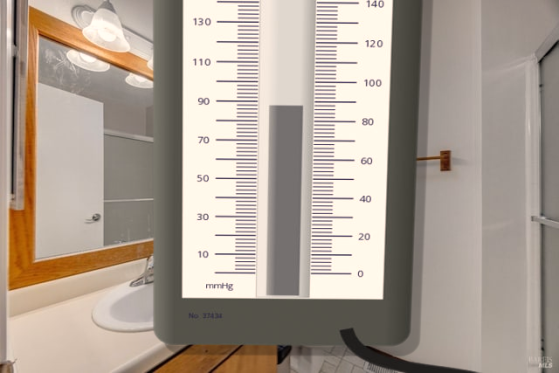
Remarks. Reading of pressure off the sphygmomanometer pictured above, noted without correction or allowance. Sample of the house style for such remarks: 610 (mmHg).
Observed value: 88 (mmHg)
